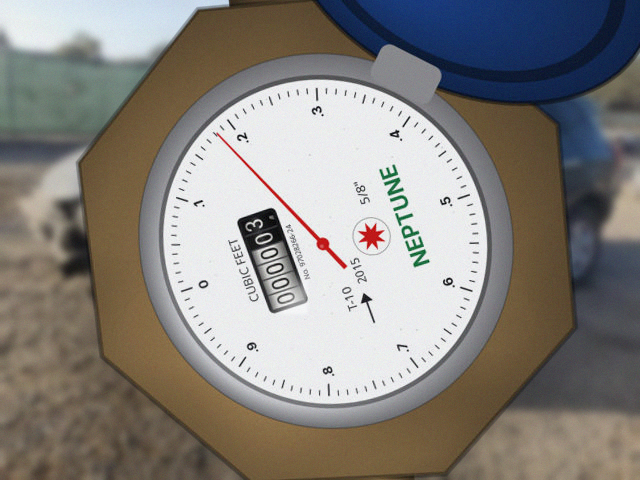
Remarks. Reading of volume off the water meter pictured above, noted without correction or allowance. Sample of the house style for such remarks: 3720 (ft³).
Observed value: 3.18 (ft³)
